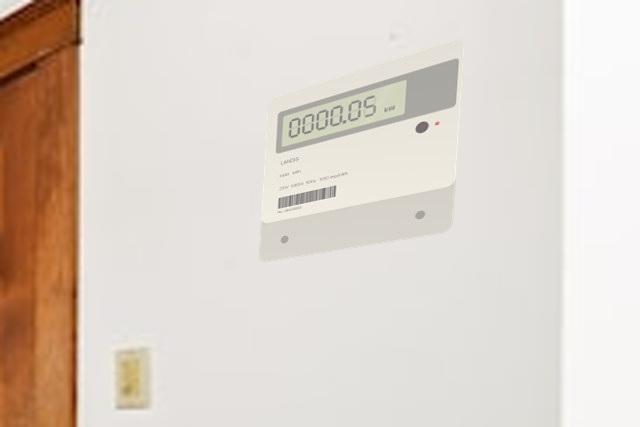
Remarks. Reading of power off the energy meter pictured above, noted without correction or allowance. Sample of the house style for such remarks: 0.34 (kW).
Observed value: 0.05 (kW)
